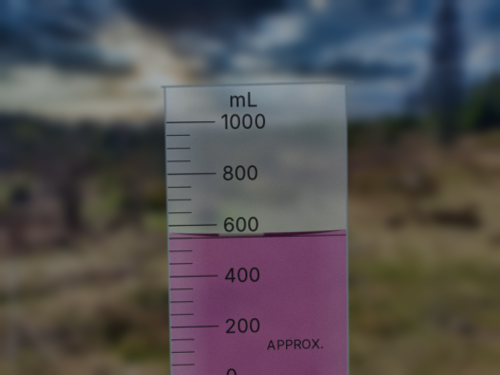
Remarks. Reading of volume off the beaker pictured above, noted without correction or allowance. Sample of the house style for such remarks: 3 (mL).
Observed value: 550 (mL)
